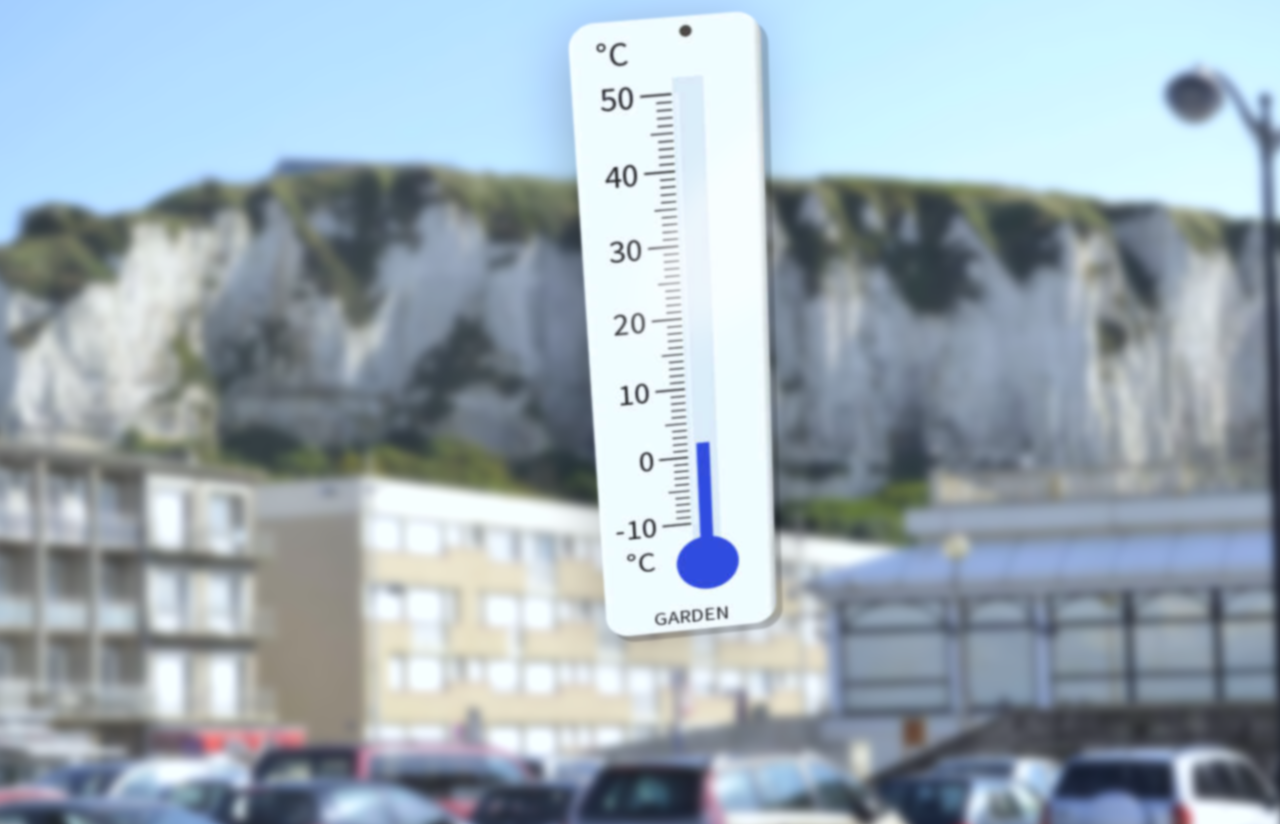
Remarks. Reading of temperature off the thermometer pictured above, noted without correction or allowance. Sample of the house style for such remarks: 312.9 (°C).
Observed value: 2 (°C)
